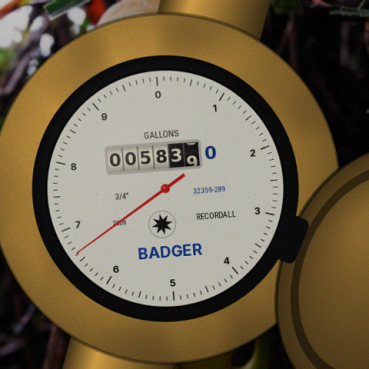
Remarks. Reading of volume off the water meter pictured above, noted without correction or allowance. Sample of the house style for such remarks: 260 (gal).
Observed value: 58386.6 (gal)
